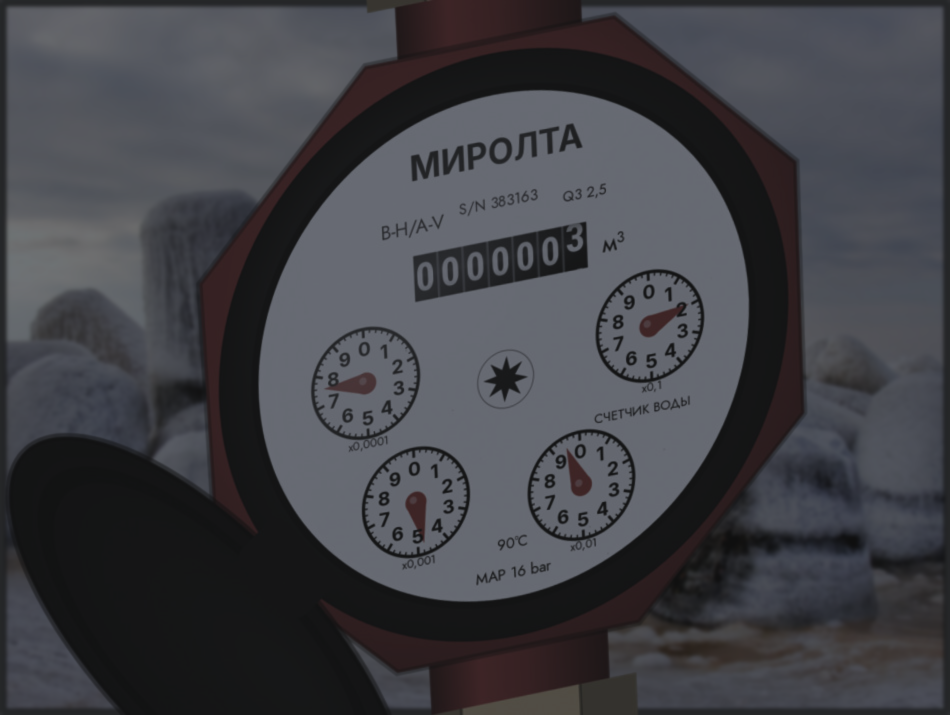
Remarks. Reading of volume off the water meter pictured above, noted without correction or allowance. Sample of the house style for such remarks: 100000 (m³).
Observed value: 3.1947 (m³)
